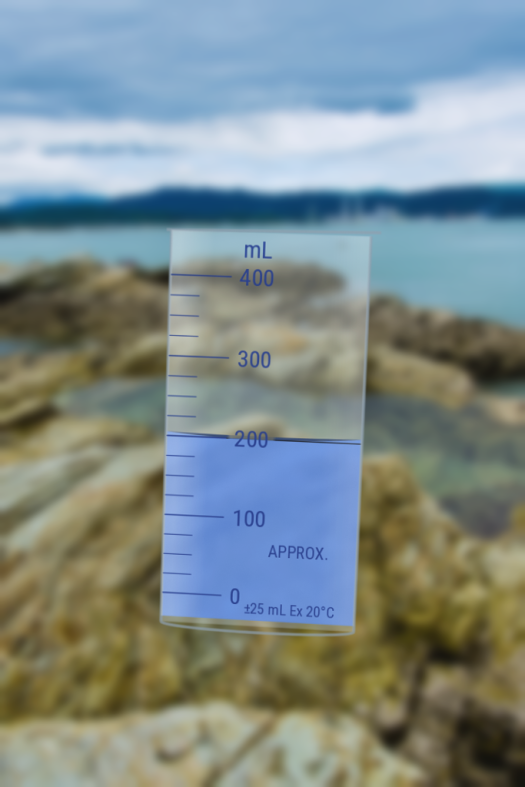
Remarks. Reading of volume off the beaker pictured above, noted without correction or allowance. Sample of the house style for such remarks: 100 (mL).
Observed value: 200 (mL)
